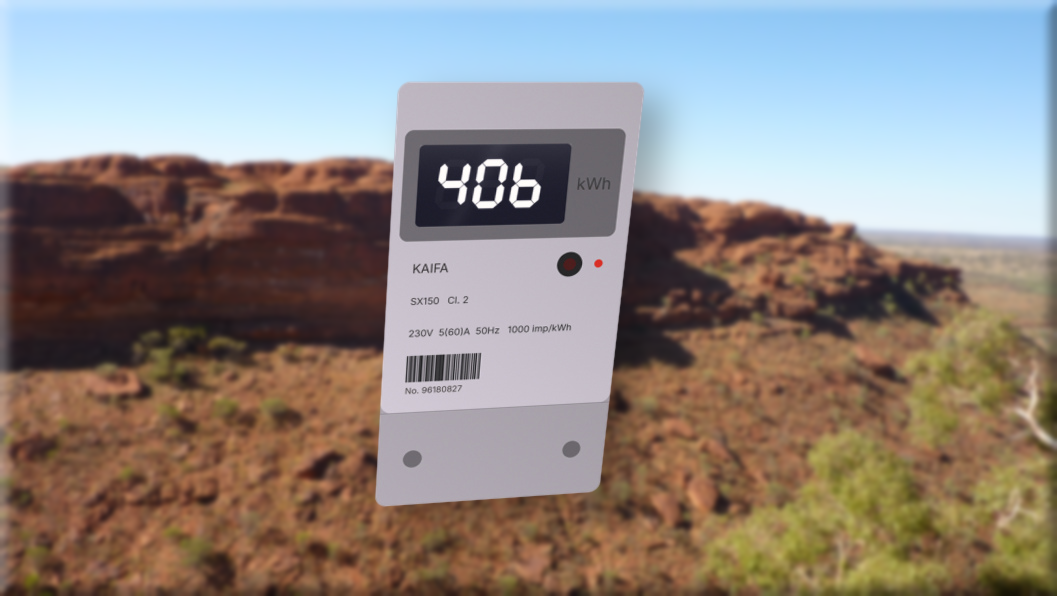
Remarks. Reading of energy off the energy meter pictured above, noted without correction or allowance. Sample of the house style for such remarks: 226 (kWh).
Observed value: 406 (kWh)
